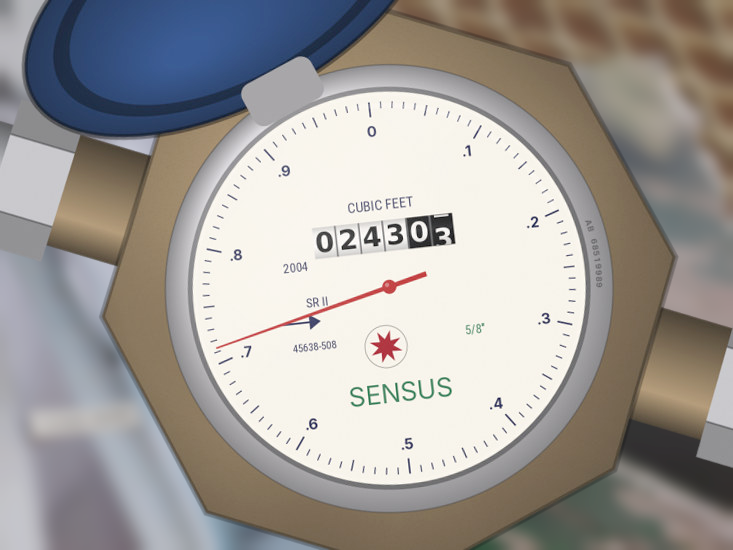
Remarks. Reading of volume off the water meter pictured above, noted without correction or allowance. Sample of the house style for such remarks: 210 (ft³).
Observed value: 24302.71 (ft³)
